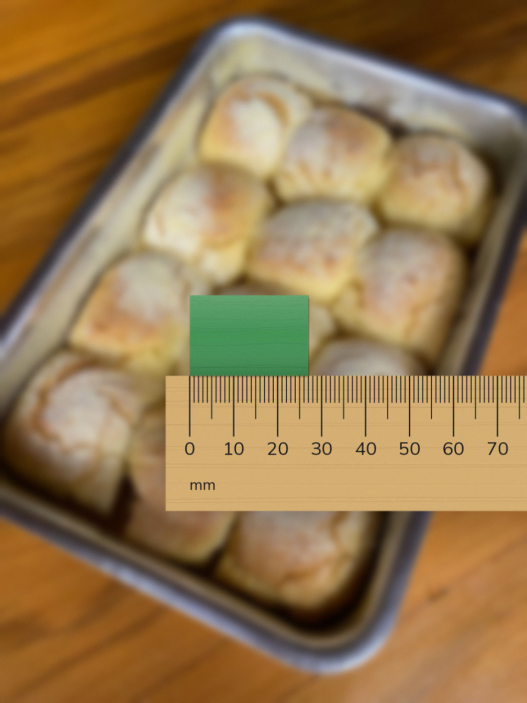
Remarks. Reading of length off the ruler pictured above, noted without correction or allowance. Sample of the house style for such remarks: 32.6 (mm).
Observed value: 27 (mm)
